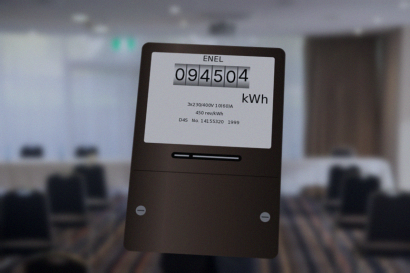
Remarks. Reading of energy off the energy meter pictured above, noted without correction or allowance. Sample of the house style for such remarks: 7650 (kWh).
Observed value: 94504 (kWh)
